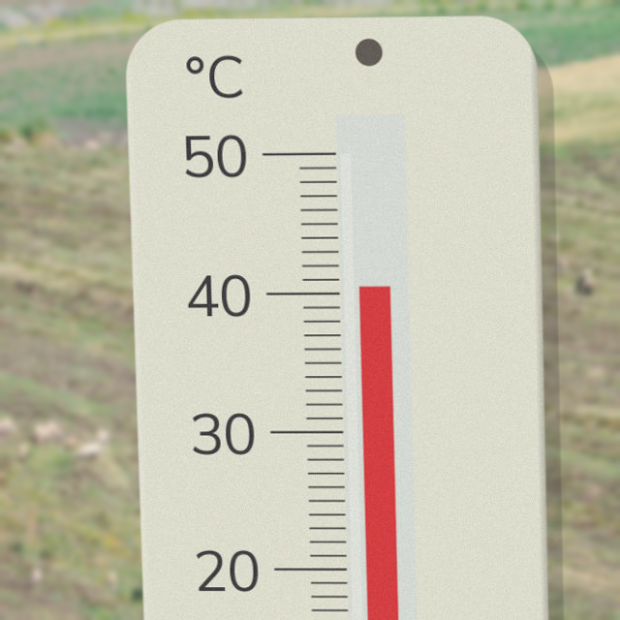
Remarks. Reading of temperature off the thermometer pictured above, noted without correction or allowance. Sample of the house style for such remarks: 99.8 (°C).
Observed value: 40.5 (°C)
